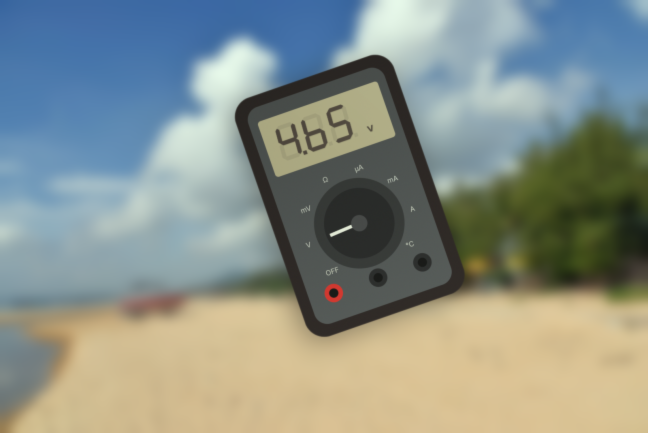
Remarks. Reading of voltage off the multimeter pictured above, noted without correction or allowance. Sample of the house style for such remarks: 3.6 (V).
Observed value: 4.65 (V)
